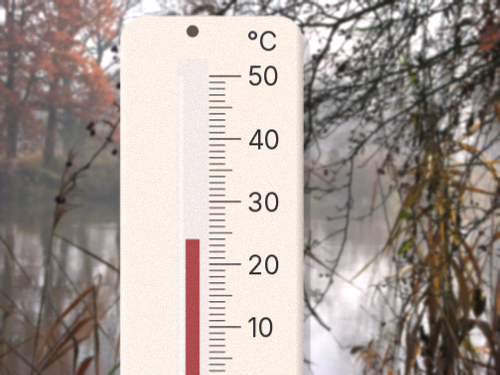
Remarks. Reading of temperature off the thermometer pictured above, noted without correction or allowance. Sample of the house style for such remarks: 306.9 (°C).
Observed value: 24 (°C)
